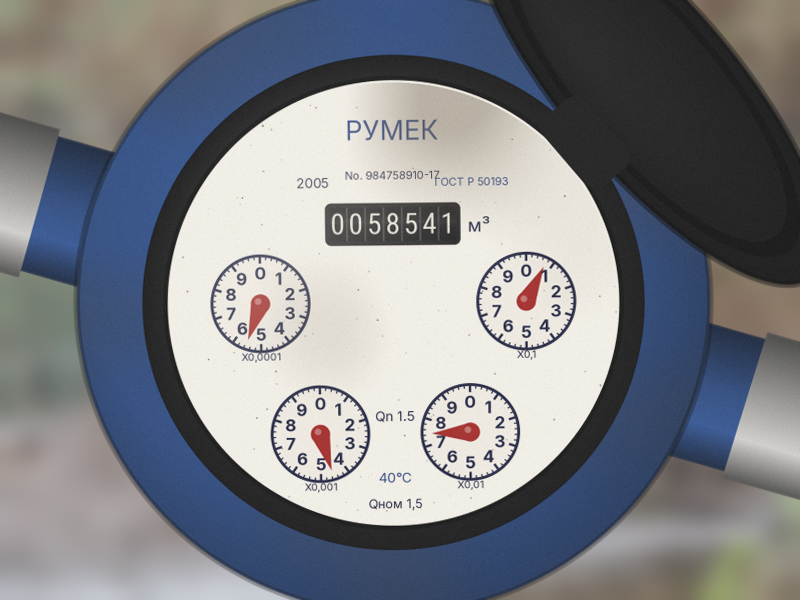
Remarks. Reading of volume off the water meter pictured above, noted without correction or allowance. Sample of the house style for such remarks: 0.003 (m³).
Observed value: 58541.0745 (m³)
